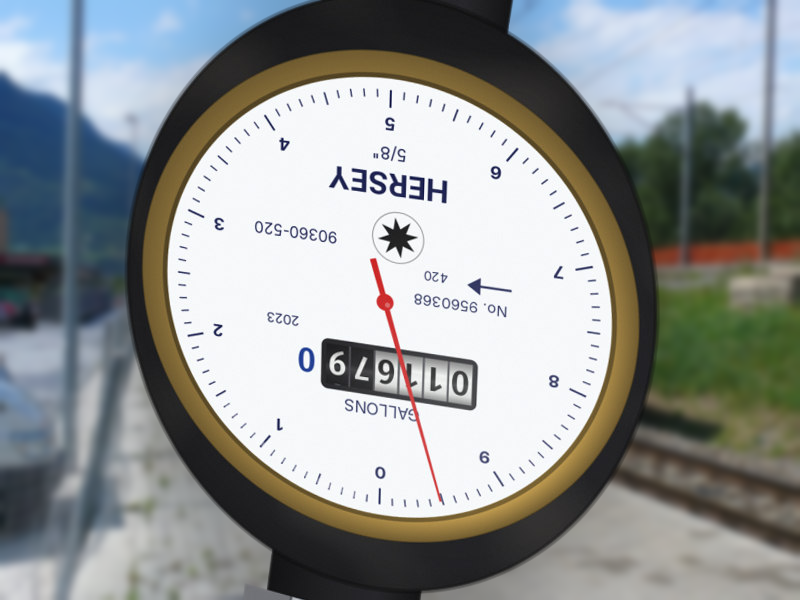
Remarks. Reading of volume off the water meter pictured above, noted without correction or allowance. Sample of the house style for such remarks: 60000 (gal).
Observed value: 116789.5 (gal)
